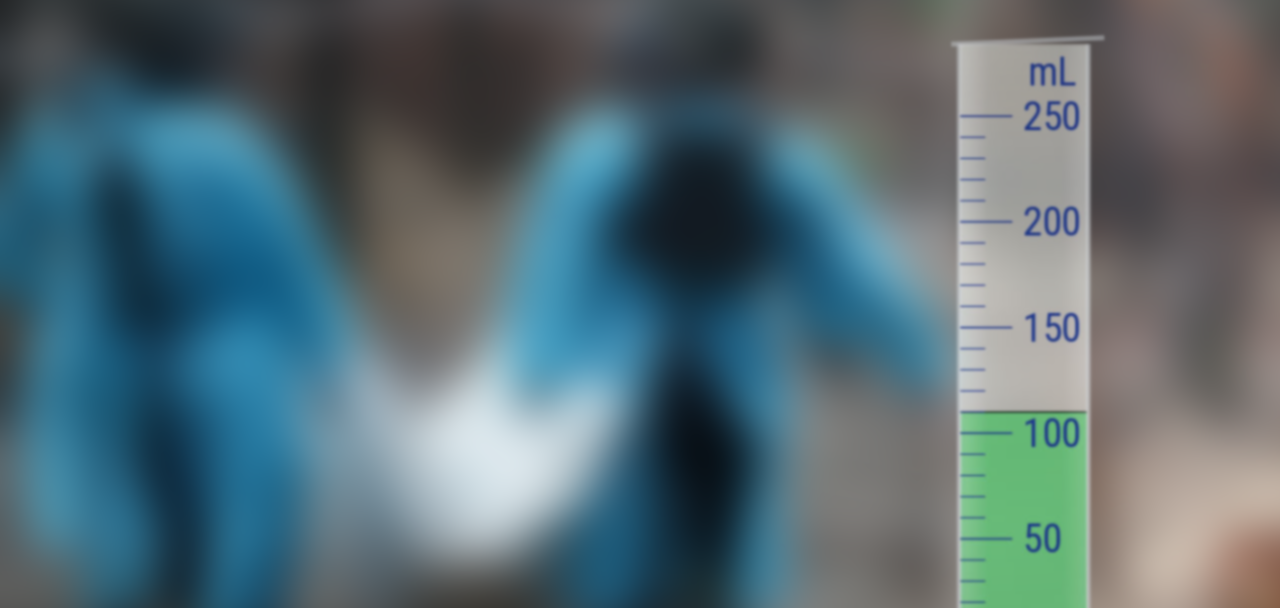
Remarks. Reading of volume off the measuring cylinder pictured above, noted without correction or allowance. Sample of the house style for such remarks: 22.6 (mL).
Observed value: 110 (mL)
